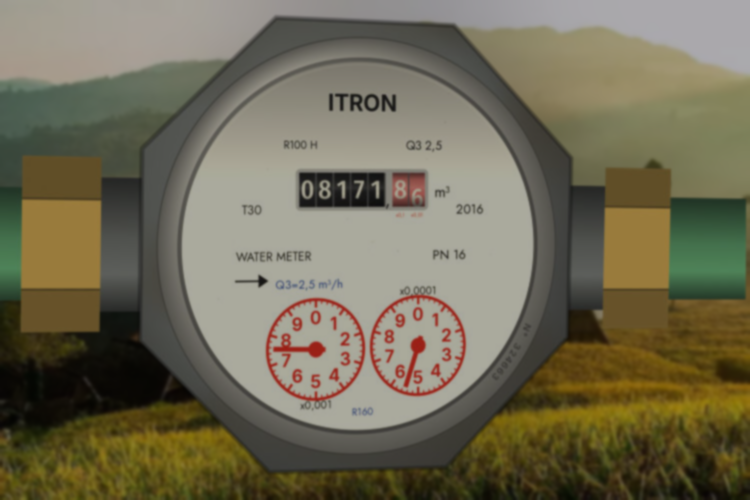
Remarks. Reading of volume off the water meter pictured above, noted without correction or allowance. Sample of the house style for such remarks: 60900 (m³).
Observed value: 8171.8575 (m³)
